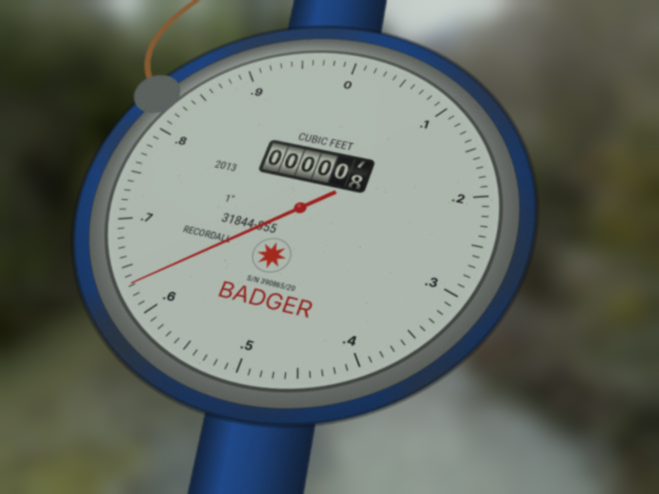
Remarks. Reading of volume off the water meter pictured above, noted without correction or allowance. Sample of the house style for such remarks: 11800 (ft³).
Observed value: 7.63 (ft³)
